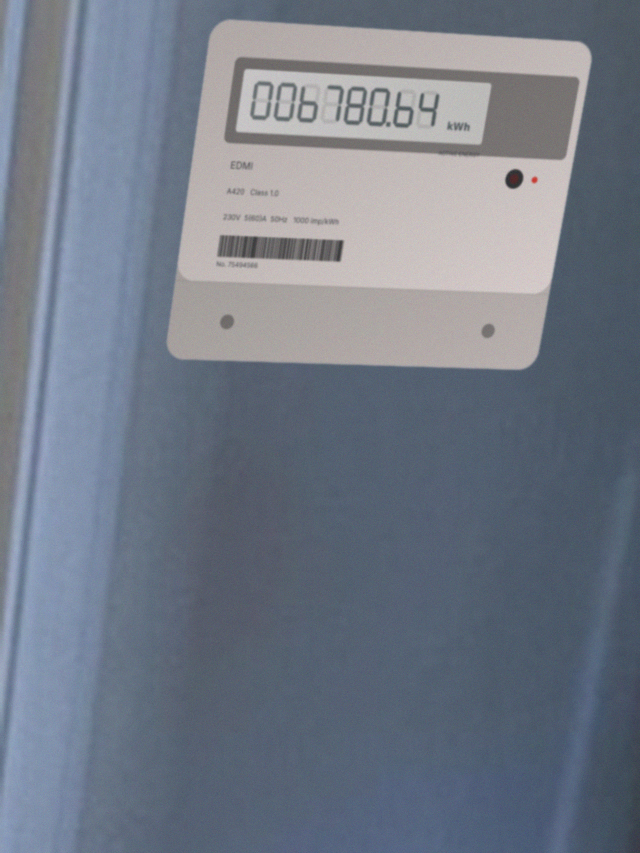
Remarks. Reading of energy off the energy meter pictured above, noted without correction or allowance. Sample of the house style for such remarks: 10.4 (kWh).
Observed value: 6780.64 (kWh)
